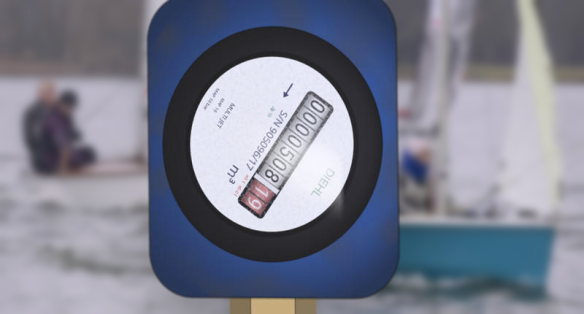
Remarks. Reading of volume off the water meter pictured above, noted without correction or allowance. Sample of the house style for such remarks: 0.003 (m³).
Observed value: 508.19 (m³)
